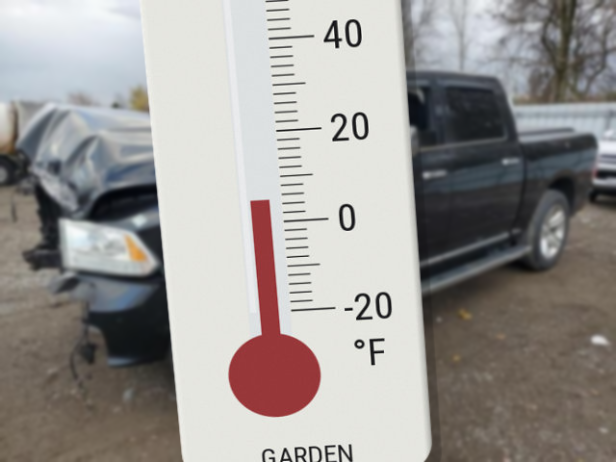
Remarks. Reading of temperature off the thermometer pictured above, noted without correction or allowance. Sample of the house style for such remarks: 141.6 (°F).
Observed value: 5 (°F)
